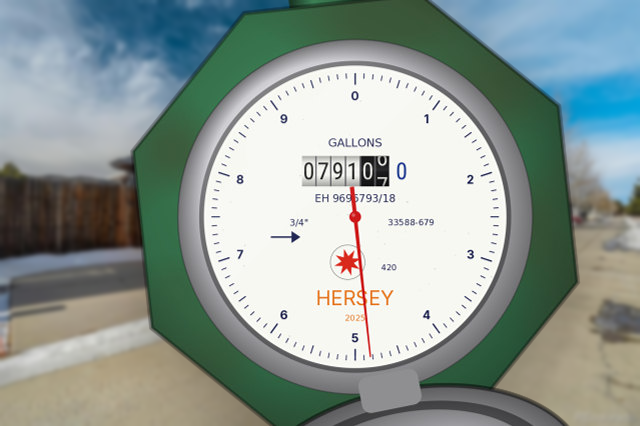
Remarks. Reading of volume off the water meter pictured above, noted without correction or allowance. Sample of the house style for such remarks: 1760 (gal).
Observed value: 791064.8 (gal)
